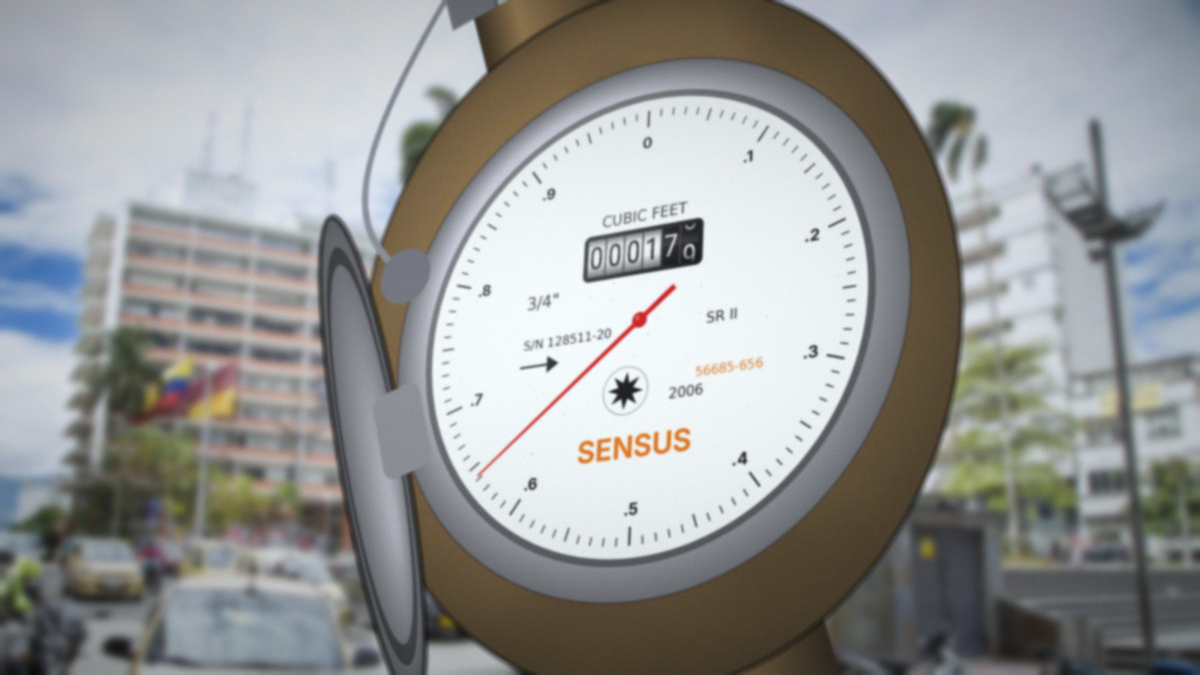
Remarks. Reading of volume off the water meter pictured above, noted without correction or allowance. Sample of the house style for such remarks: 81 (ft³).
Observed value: 178.64 (ft³)
